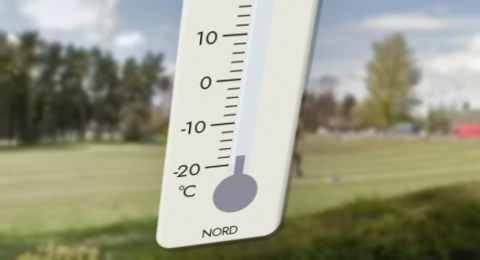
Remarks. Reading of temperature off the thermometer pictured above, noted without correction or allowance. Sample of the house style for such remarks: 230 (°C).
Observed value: -18 (°C)
